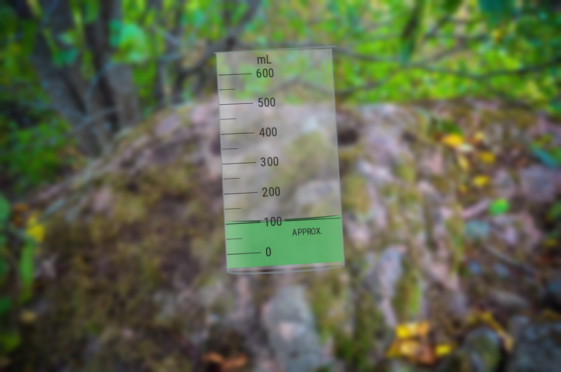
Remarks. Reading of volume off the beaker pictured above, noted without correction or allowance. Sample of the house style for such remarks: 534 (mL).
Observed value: 100 (mL)
